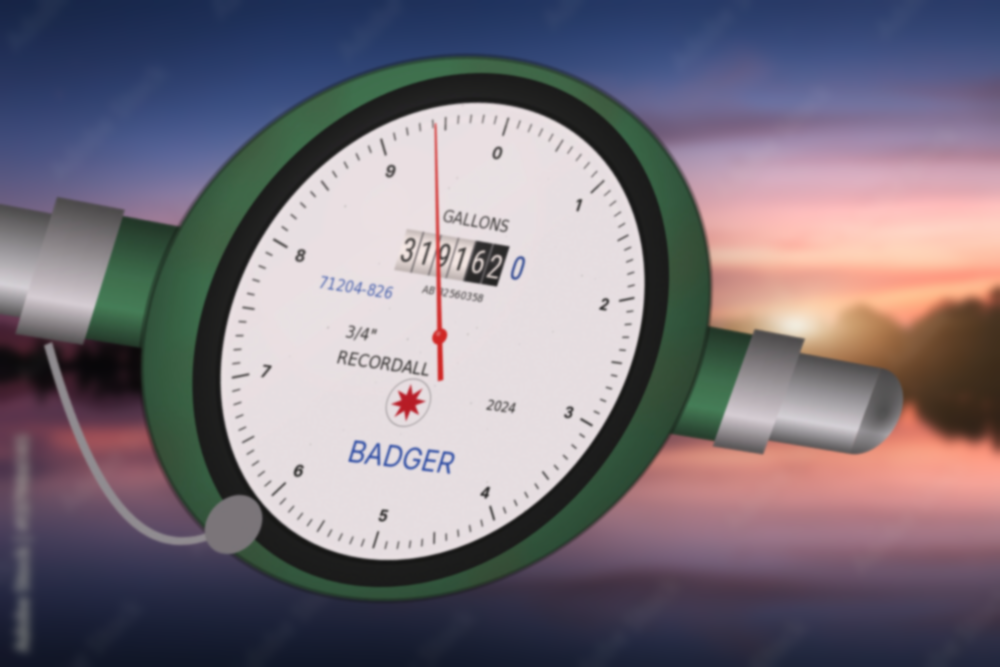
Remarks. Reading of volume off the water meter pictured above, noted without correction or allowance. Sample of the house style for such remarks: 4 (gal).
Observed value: 3191619.4 (gal)
